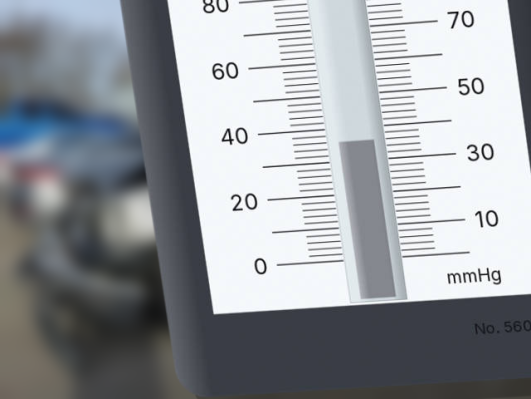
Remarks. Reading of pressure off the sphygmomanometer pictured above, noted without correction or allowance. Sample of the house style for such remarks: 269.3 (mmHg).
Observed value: 36 (mmHg)
